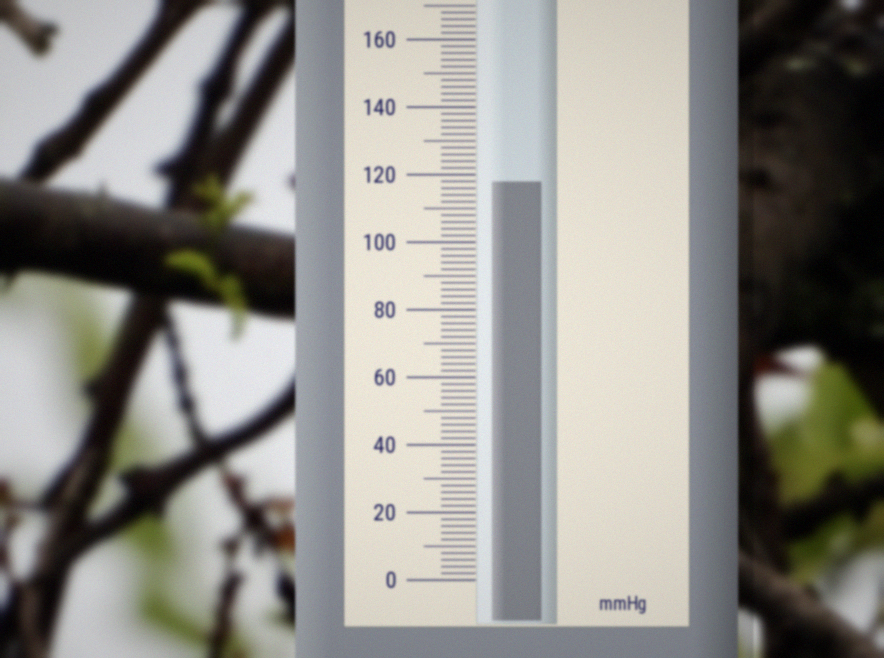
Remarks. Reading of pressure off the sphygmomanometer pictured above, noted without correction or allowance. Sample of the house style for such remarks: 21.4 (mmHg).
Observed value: 118 (mmHg)
